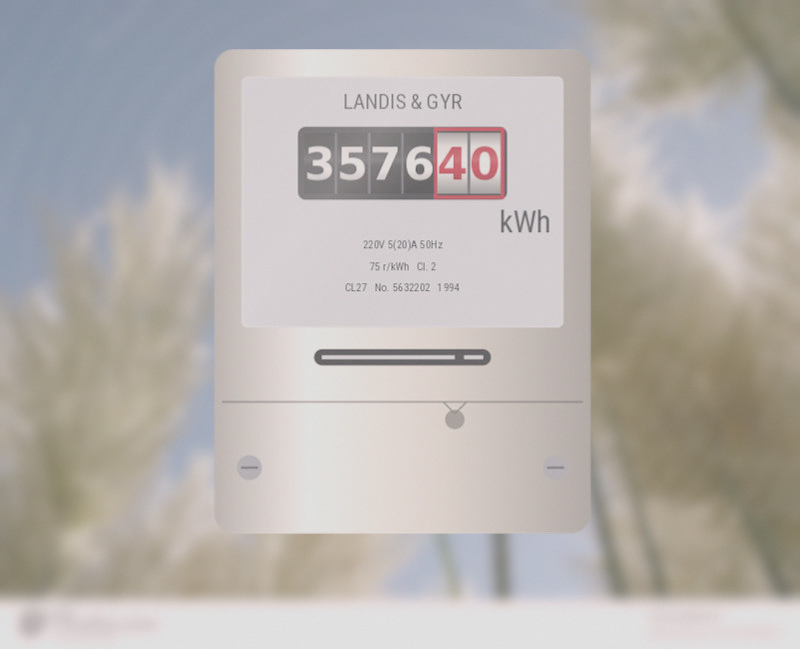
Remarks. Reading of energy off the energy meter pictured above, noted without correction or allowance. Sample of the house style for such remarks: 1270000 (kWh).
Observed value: 3576.40 (kWh)
